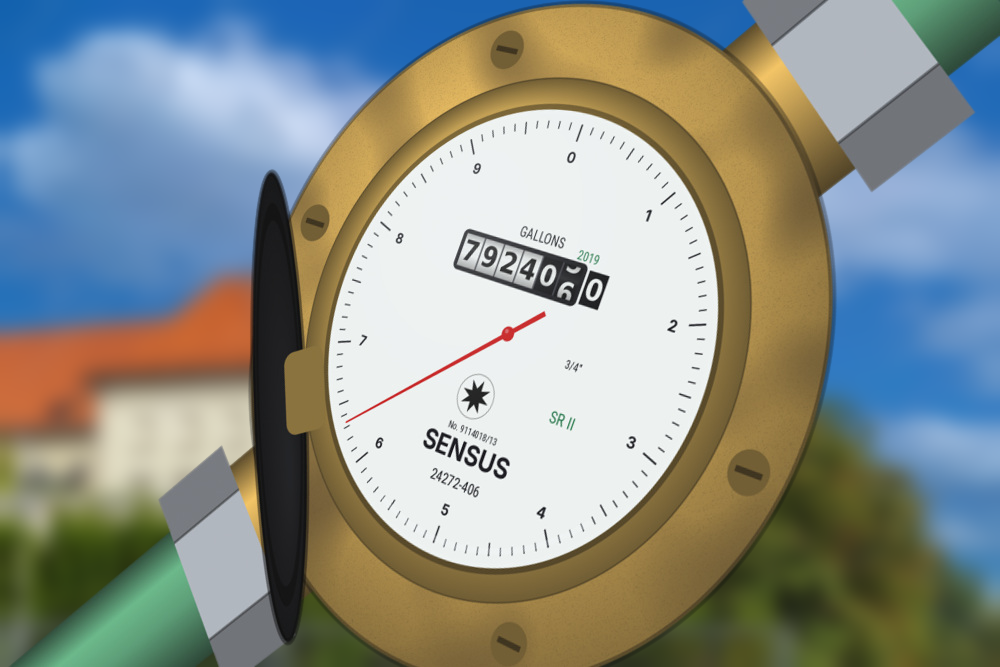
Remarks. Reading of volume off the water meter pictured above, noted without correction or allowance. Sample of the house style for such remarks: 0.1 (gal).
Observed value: 7924056.3 (gal)
